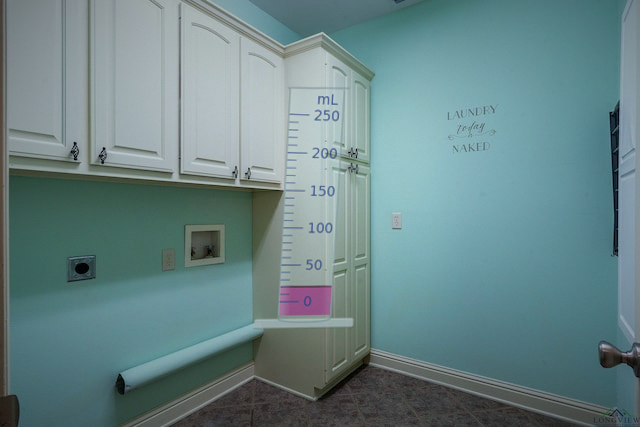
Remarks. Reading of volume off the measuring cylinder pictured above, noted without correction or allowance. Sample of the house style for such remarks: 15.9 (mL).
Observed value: 20 (mL)
